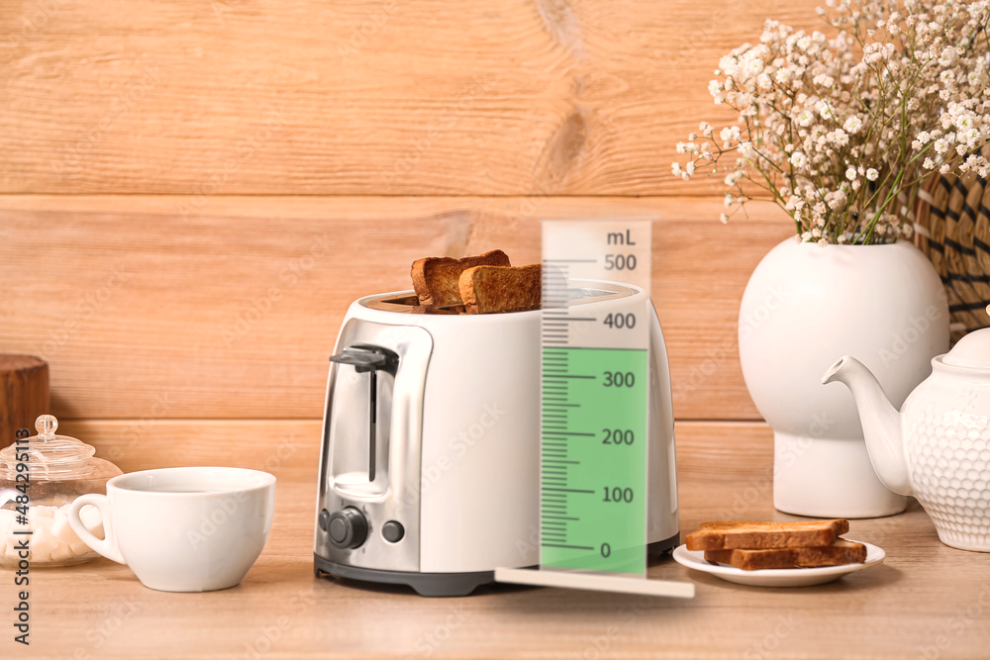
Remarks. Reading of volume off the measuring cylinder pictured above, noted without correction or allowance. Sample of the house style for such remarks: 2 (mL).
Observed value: 350 (mL)
